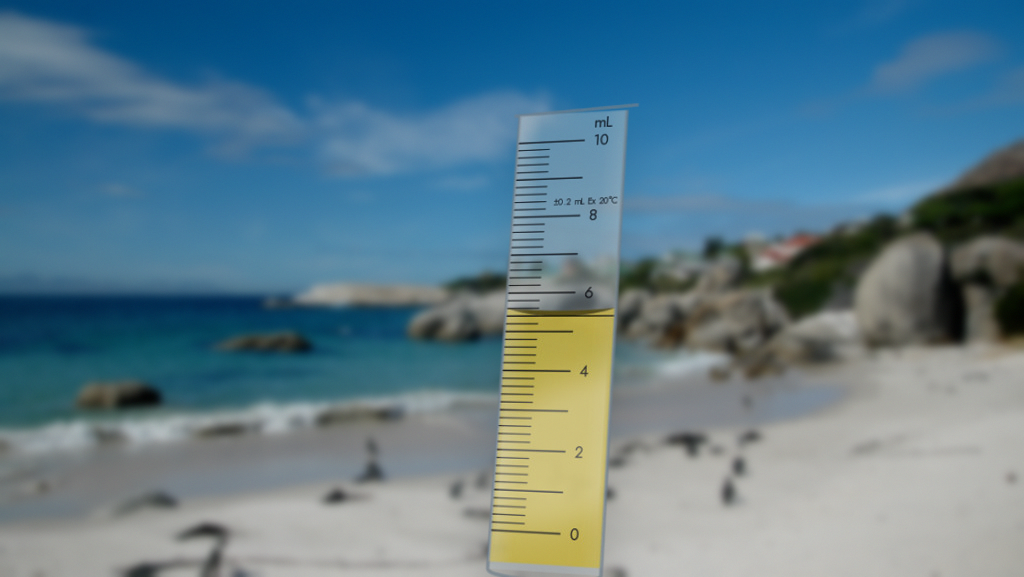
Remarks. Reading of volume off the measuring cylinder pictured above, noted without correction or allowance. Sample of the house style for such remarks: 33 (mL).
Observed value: 5.4 (mL)
